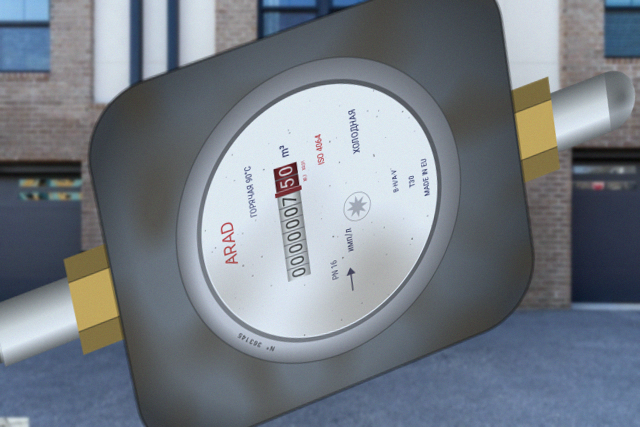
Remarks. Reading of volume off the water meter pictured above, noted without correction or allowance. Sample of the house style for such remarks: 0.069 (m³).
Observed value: 7.50 (m³)
